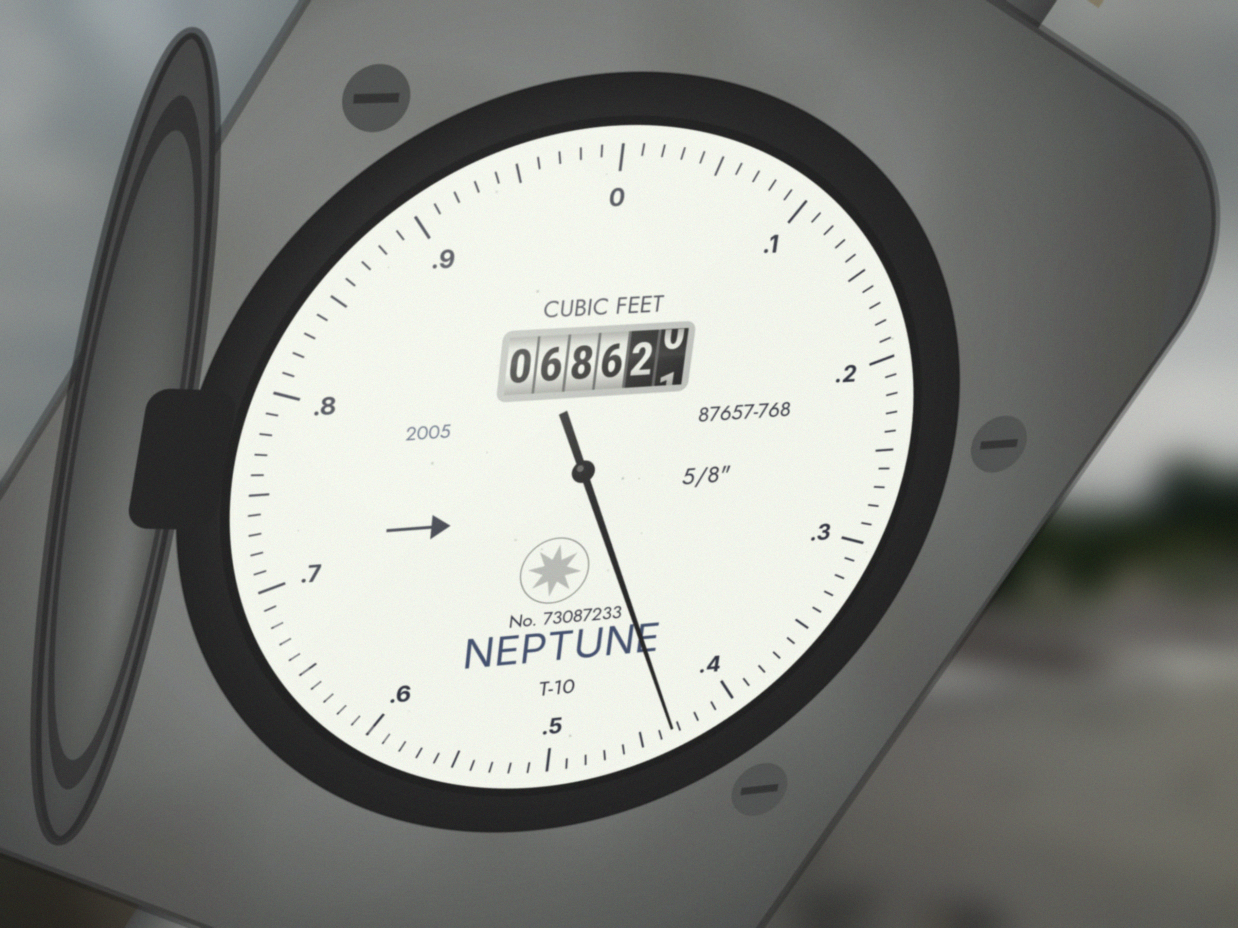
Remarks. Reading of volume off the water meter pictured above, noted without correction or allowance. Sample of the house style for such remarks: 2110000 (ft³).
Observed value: 68620.43 (ft³)
